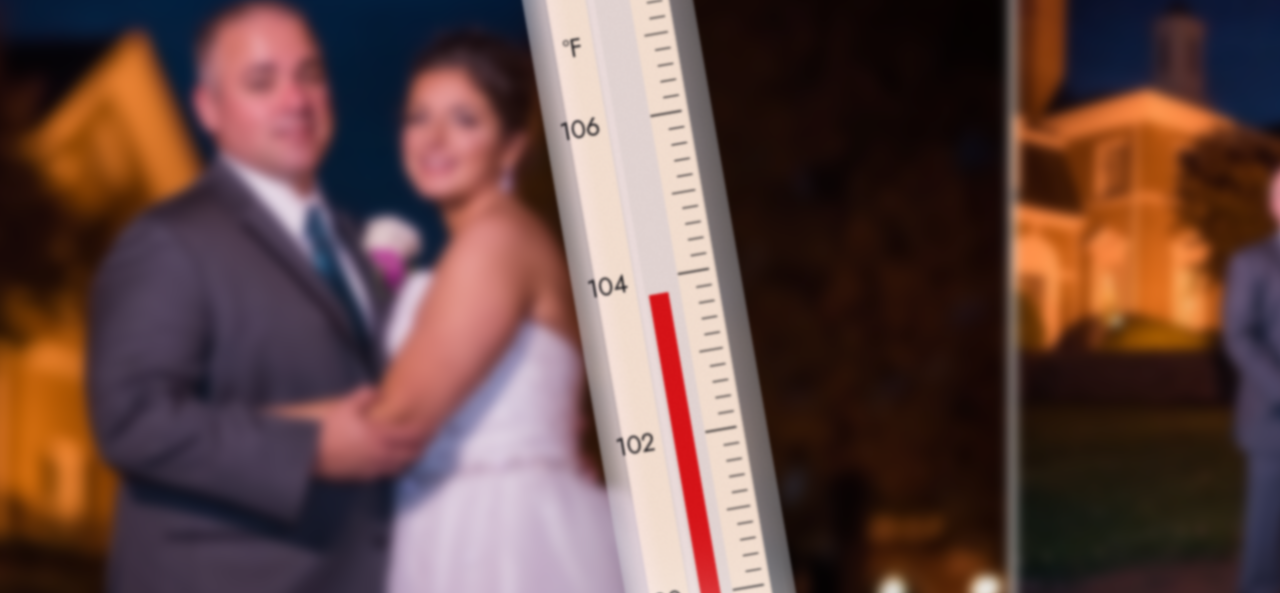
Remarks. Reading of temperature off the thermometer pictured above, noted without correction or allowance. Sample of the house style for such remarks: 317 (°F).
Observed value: 103.8 (°F)
